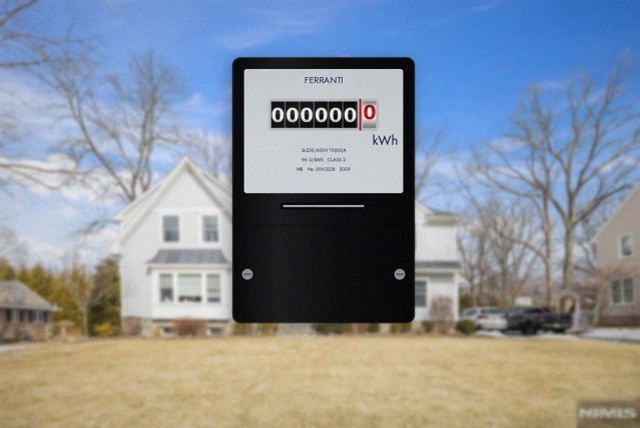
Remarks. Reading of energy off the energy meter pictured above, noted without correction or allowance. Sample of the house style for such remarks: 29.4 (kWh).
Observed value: 0.0 (kWh)
